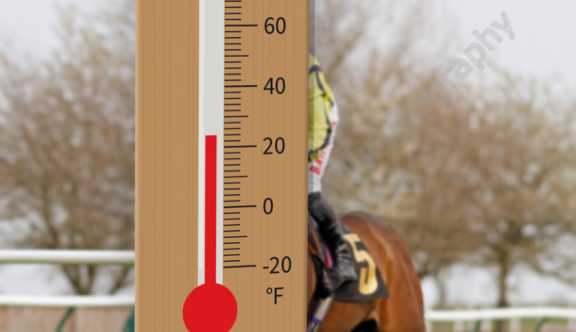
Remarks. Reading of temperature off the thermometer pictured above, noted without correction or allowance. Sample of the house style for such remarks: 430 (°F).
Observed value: 24 (°F)
